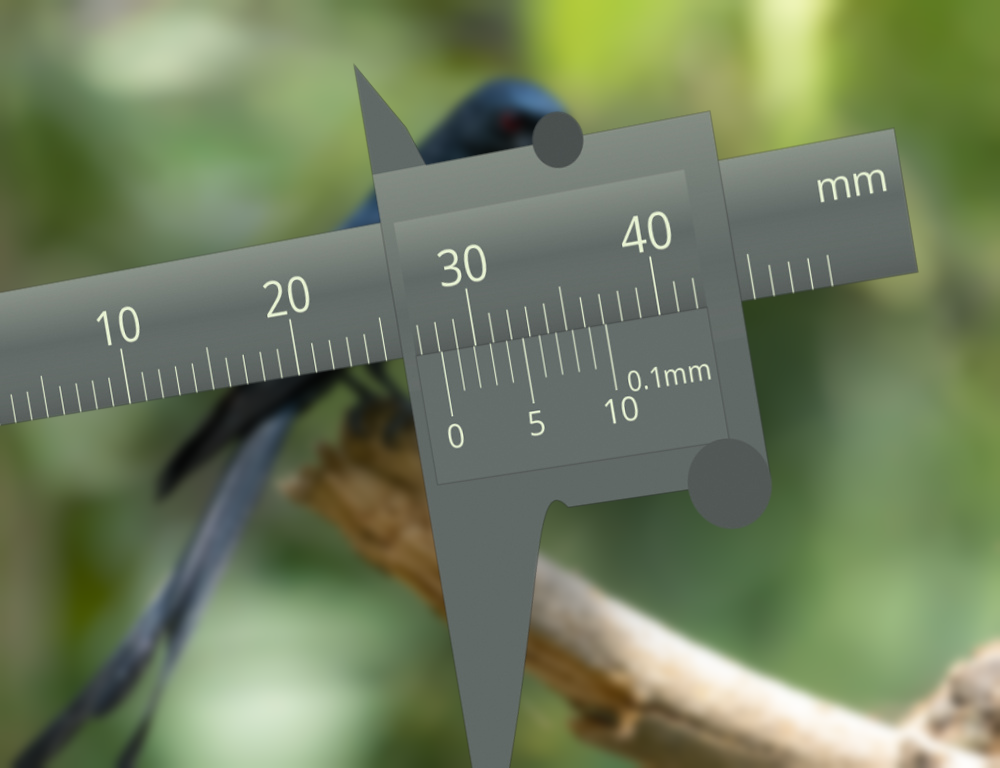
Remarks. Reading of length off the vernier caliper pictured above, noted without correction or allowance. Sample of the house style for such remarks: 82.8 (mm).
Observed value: 28.1 (mm)
